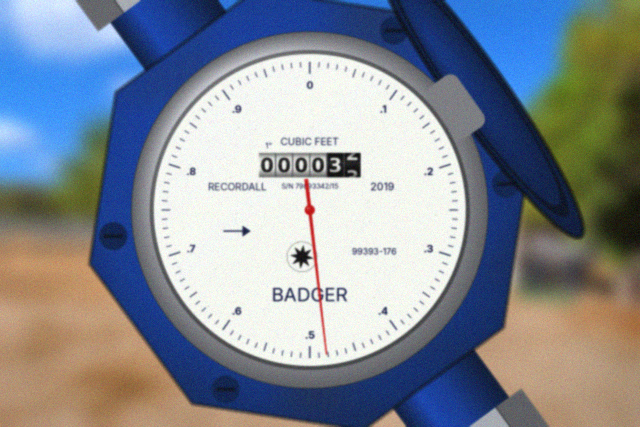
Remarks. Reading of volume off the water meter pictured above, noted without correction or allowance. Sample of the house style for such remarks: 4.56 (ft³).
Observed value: 32.48 (ft³)
